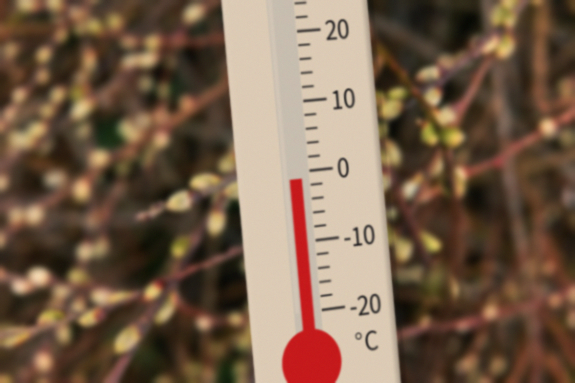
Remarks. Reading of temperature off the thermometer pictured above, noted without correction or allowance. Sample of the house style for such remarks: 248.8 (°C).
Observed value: -1 (°C)
